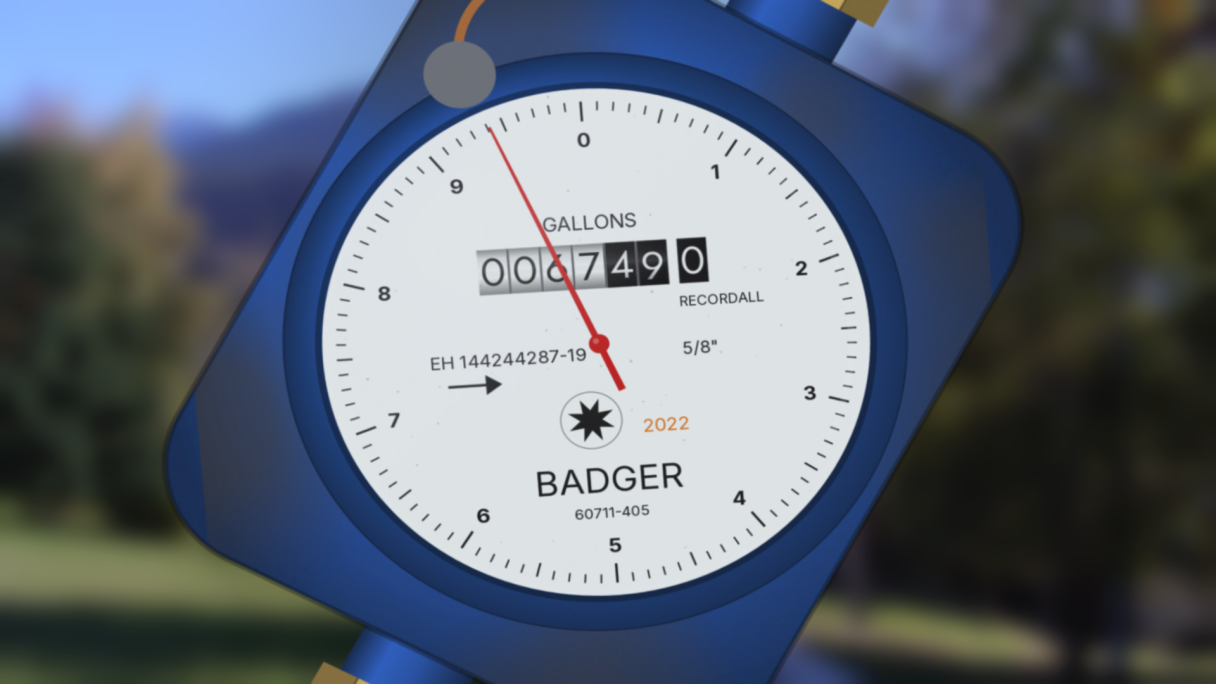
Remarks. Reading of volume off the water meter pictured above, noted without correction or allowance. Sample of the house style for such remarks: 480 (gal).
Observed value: 67489.4 (gal)
